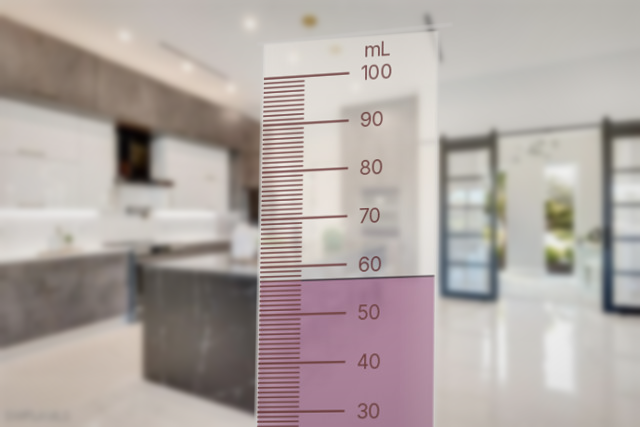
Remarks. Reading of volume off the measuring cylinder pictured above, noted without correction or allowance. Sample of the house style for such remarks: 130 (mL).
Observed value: 57 (mL)
